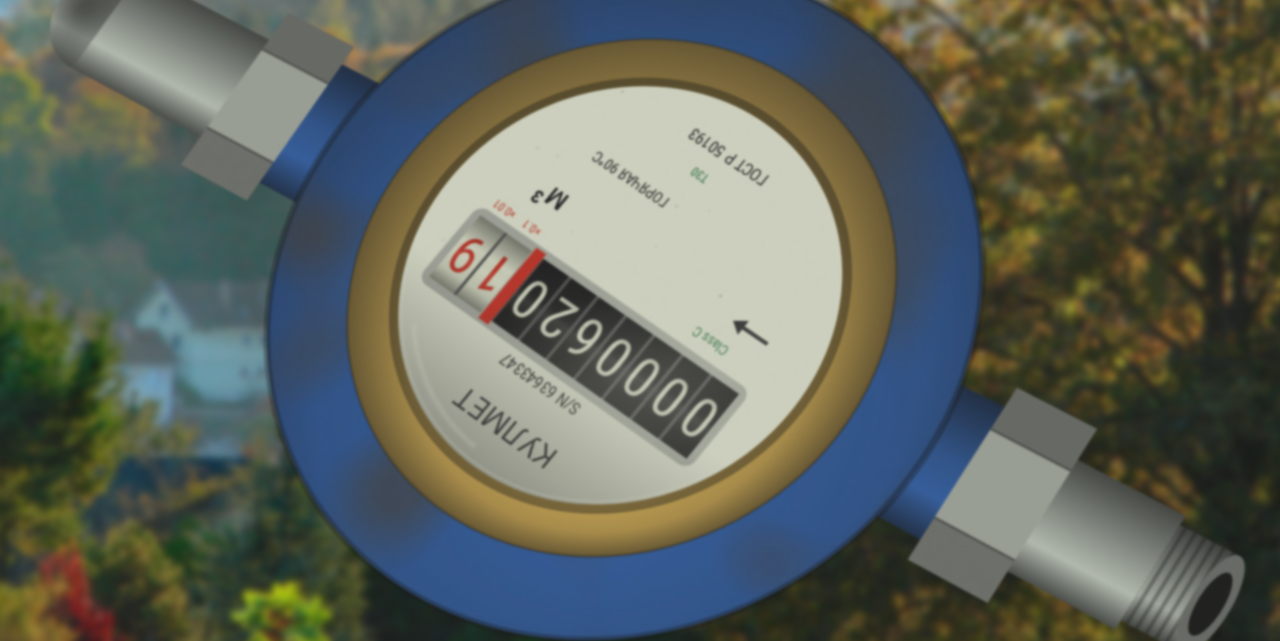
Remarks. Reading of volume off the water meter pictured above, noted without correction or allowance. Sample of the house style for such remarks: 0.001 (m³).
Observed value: 620.19 (m³)
